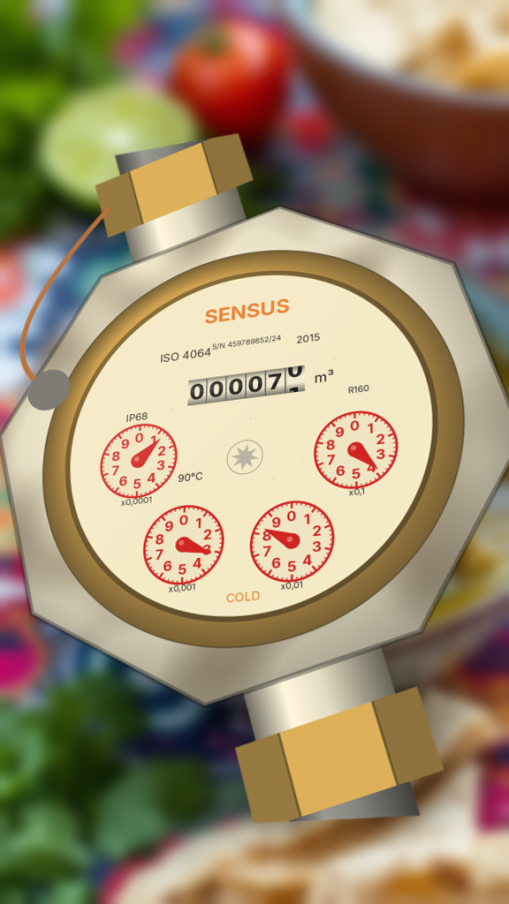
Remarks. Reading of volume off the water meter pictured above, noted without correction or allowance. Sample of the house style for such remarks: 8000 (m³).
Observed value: 70.3831 (m³)
